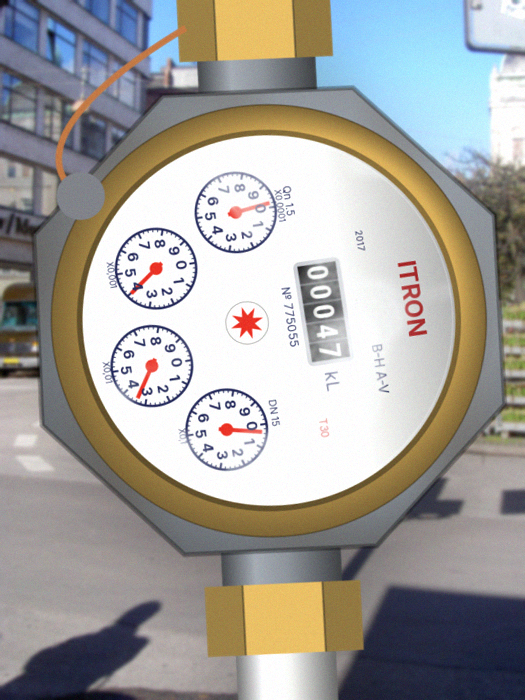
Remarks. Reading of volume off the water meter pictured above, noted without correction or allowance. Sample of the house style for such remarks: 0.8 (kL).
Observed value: 47.0339 (kL)
